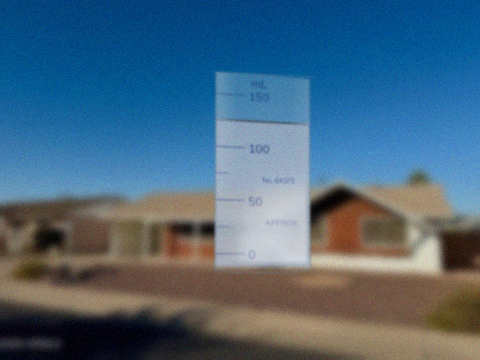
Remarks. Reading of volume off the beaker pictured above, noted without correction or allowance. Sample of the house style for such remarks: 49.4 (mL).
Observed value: 125 (mL)
